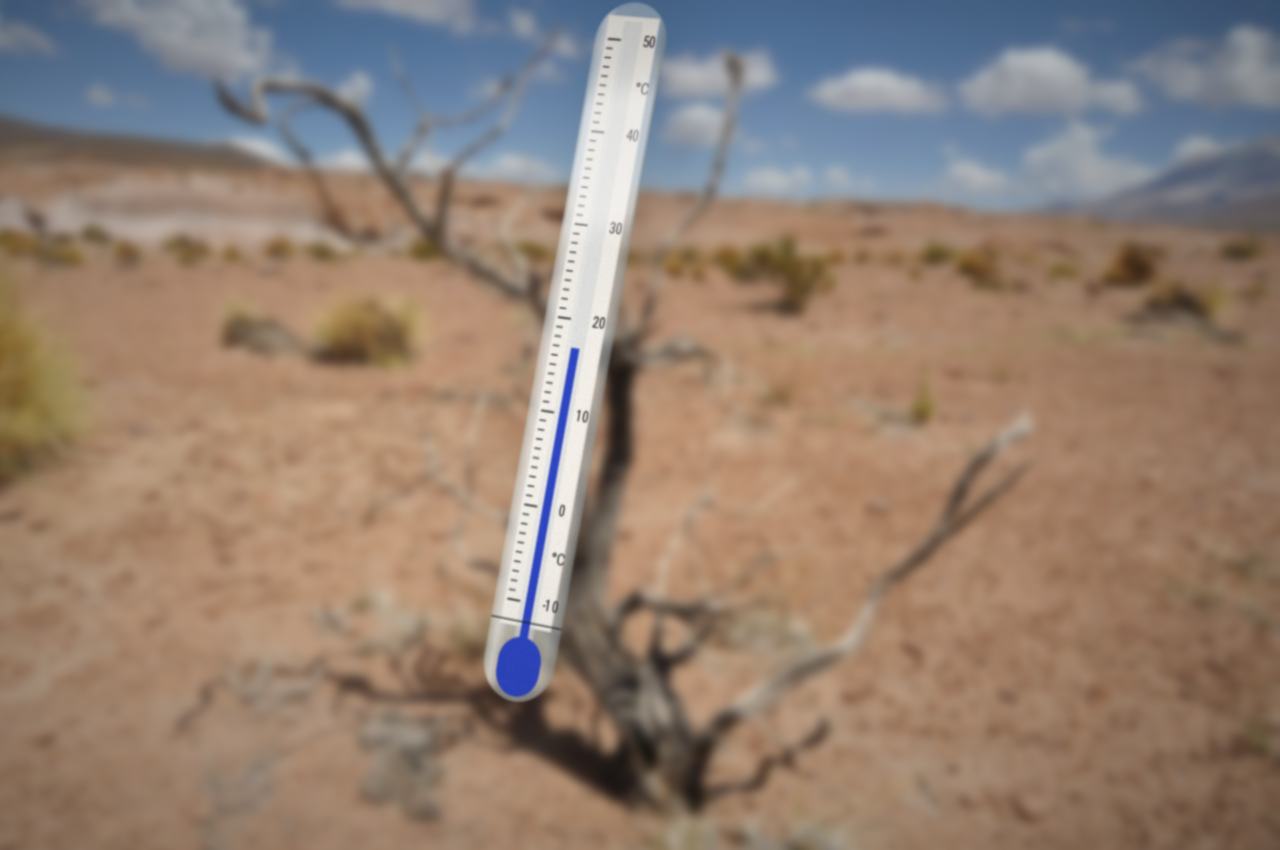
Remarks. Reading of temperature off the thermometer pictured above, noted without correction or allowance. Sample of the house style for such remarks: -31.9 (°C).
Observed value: 17 (°C)
